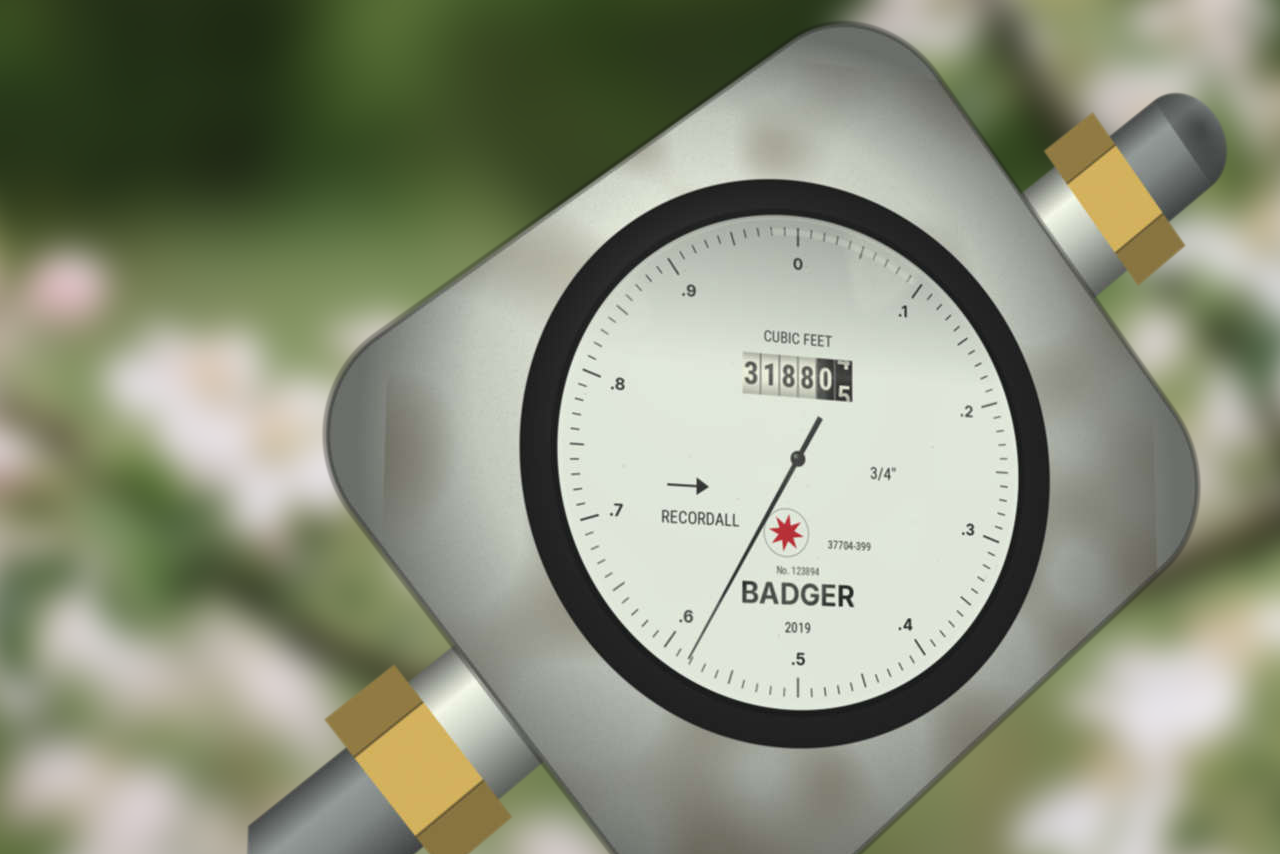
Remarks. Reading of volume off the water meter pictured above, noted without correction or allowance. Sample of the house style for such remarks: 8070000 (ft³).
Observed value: 318804.58 (ft³)
